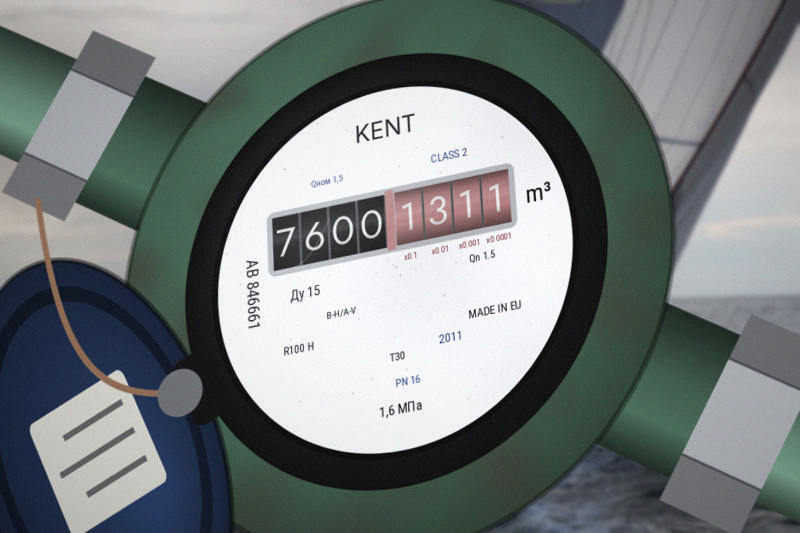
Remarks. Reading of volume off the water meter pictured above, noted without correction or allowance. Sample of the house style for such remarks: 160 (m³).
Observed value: 7600.1311 (m³)
